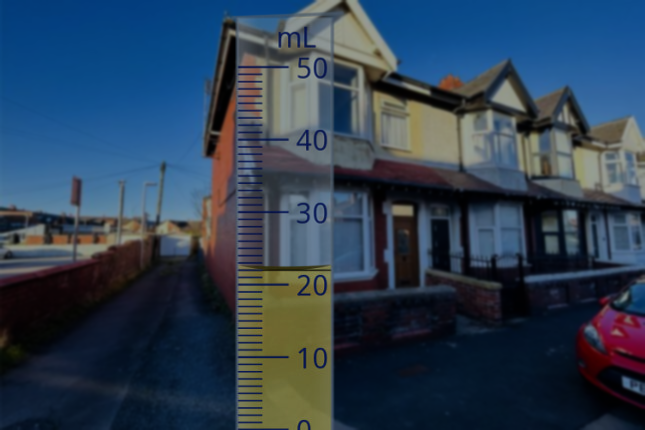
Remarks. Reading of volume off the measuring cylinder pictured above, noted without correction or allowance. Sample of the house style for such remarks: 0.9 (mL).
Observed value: 22 (mL)
